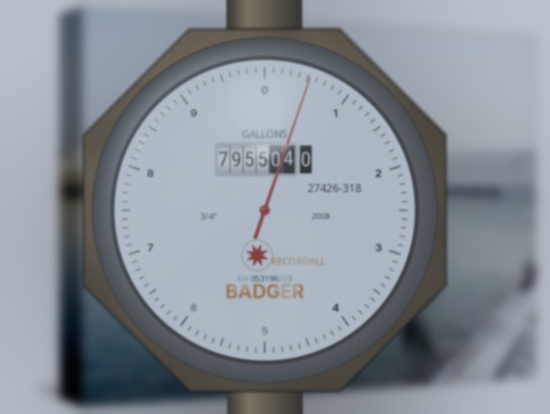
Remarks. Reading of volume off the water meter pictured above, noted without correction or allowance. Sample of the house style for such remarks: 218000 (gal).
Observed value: 7955040.5 (gal)
